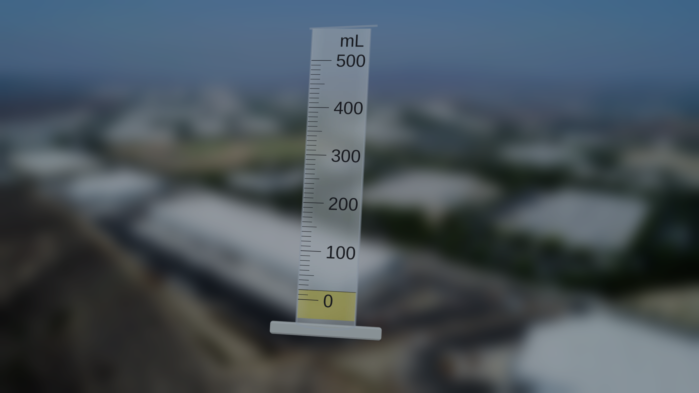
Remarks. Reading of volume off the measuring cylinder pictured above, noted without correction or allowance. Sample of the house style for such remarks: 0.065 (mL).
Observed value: 20 (mL)
